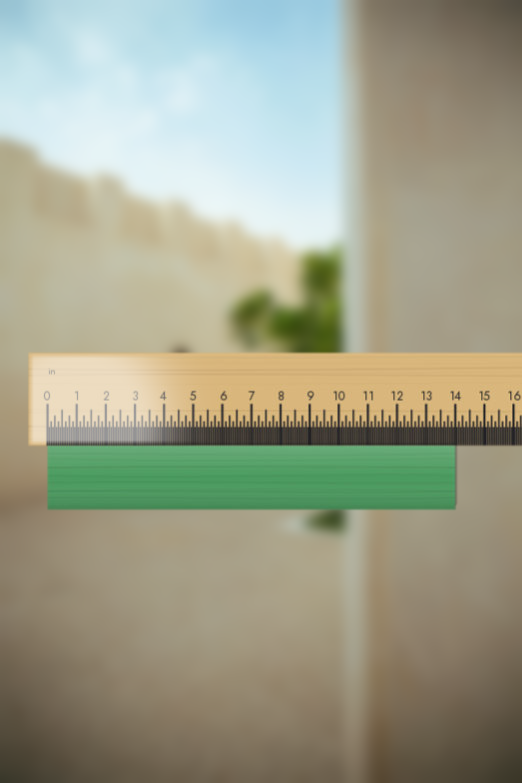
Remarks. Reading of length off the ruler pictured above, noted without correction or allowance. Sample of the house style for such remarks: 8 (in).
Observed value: 14 (in)
